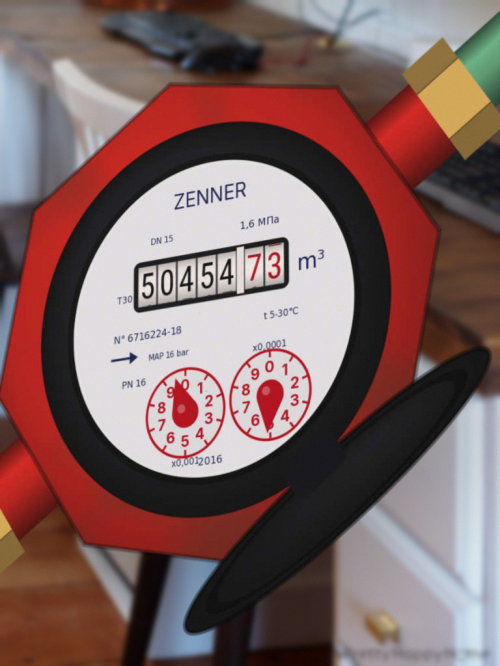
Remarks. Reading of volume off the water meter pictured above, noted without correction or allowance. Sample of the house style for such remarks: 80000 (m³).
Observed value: 50454.7295 (m³)
